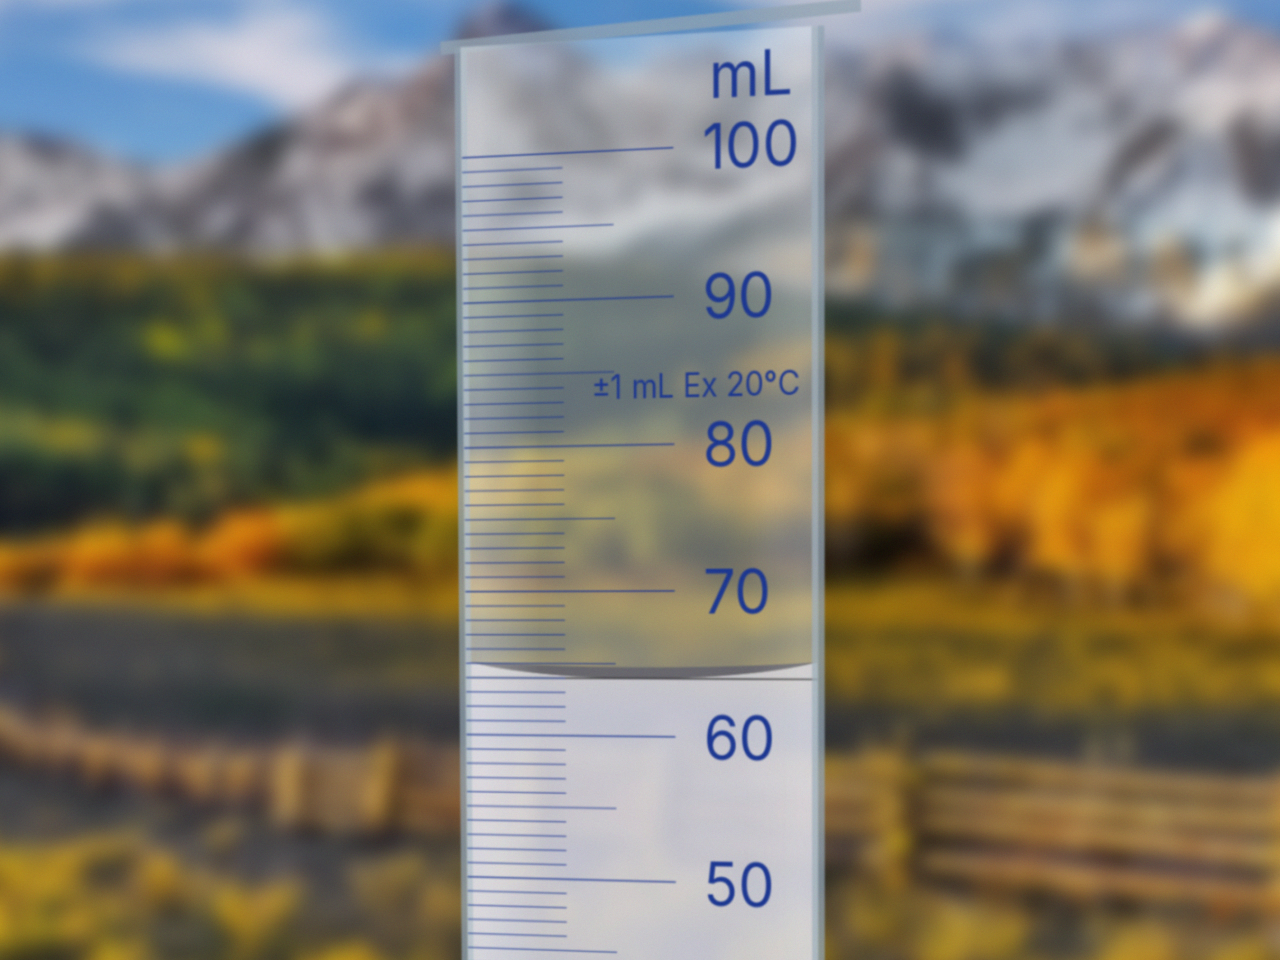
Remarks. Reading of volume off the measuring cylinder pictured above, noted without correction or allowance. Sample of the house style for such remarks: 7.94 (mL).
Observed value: 64 (mL)
